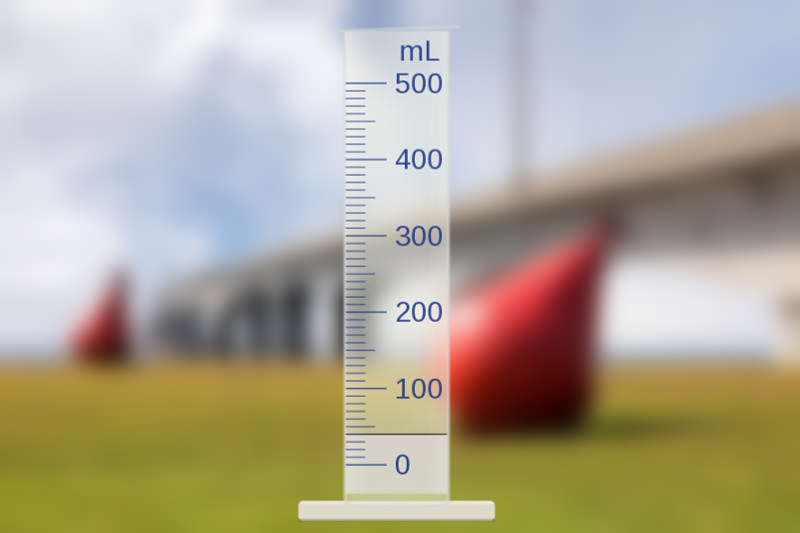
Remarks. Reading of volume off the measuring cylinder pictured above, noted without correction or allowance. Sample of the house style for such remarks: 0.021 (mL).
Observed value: 40 (mL)
